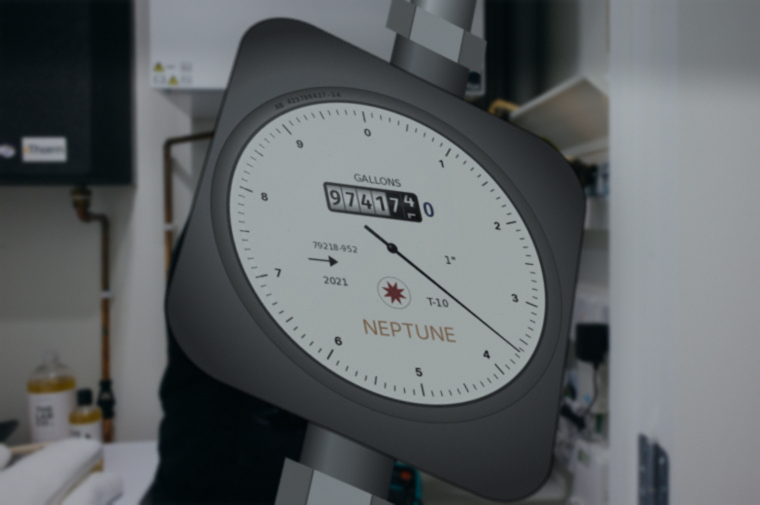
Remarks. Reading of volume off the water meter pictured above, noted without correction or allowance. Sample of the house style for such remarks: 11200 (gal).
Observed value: 9741743.6 (gal)
